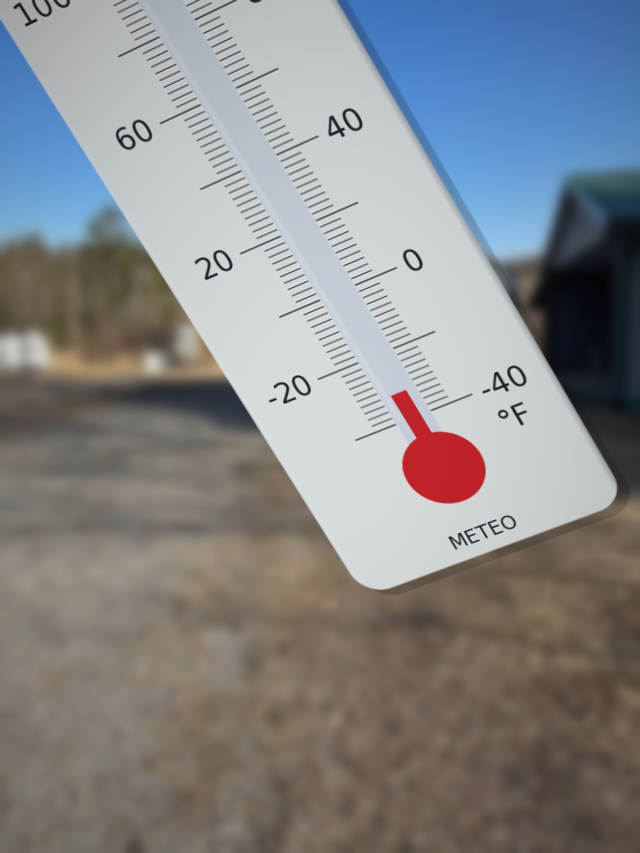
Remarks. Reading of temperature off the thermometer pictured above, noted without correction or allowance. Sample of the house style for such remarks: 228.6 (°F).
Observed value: -32 (°F)
